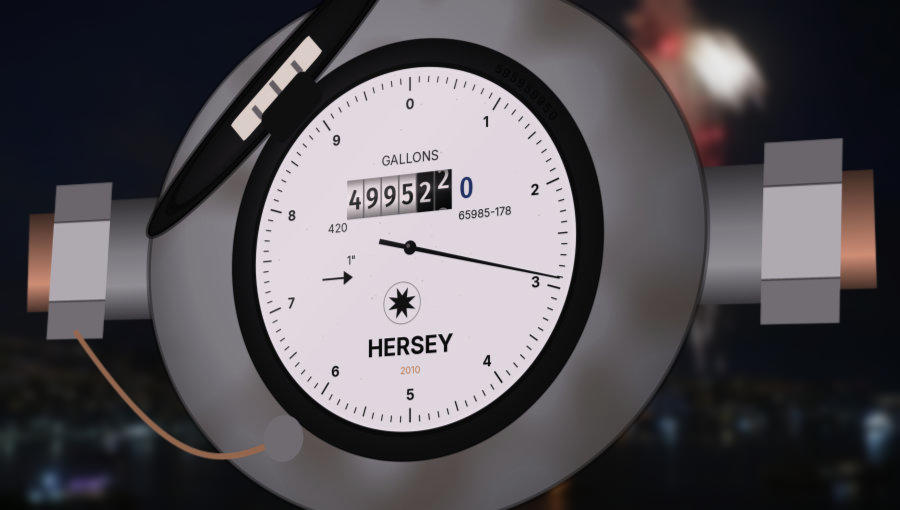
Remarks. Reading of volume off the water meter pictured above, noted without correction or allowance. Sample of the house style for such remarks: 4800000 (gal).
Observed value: 4995222.9 (gal)
